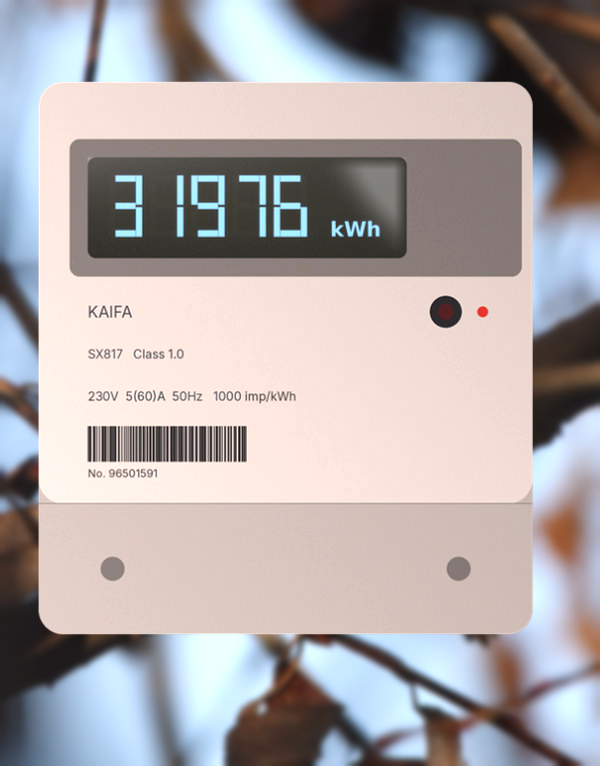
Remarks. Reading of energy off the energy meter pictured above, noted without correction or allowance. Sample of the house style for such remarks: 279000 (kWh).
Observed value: 31976 (kWh)
